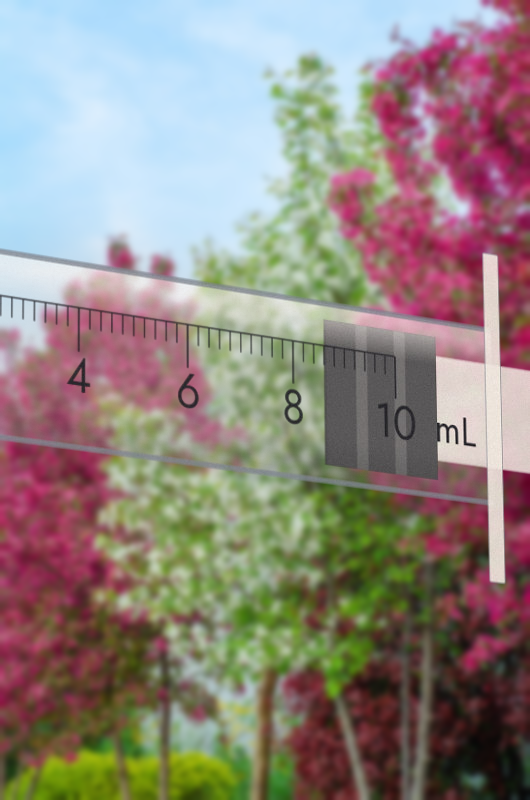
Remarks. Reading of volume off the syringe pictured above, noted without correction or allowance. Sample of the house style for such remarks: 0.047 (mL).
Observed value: 8.6 (mL)
